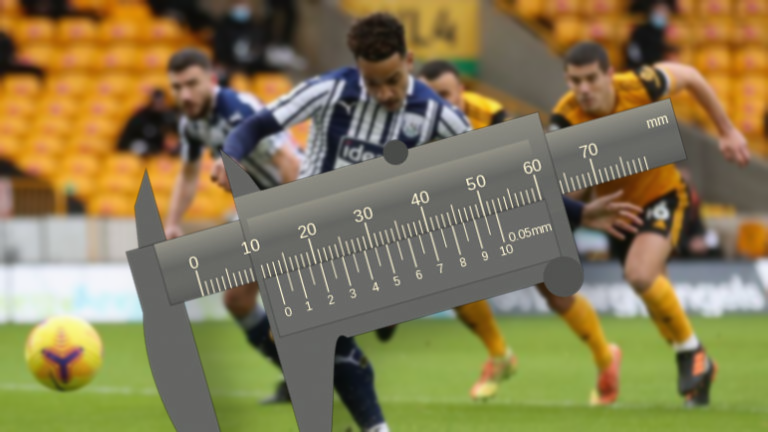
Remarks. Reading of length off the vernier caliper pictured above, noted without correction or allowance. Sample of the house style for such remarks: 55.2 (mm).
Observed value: 13.0 (mm)
